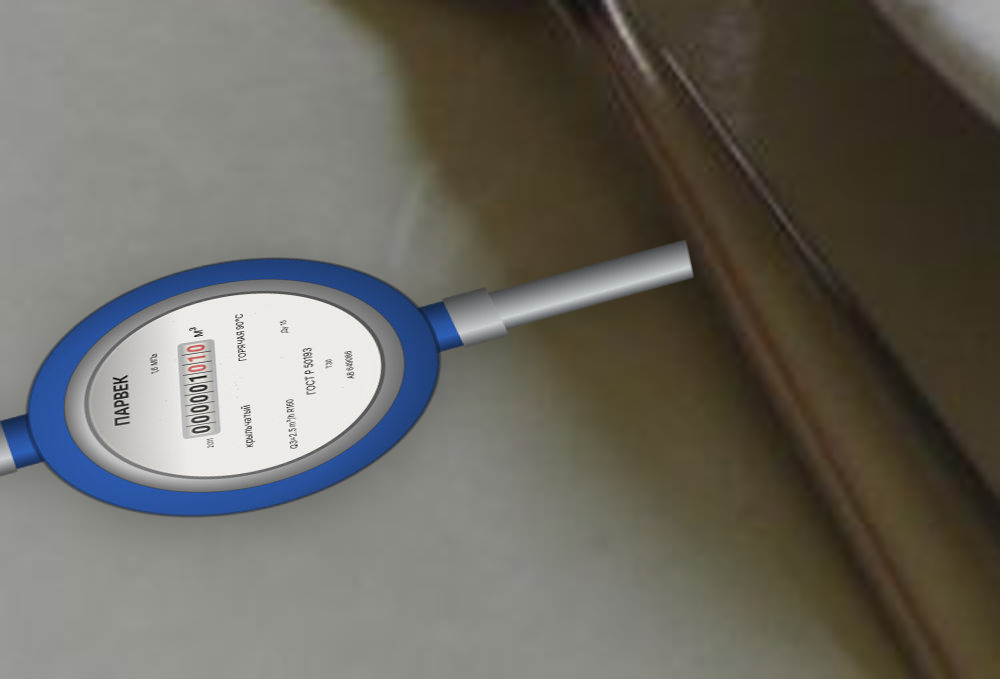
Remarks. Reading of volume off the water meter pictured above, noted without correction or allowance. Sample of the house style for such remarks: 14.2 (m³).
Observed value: 1.010 (m³)
